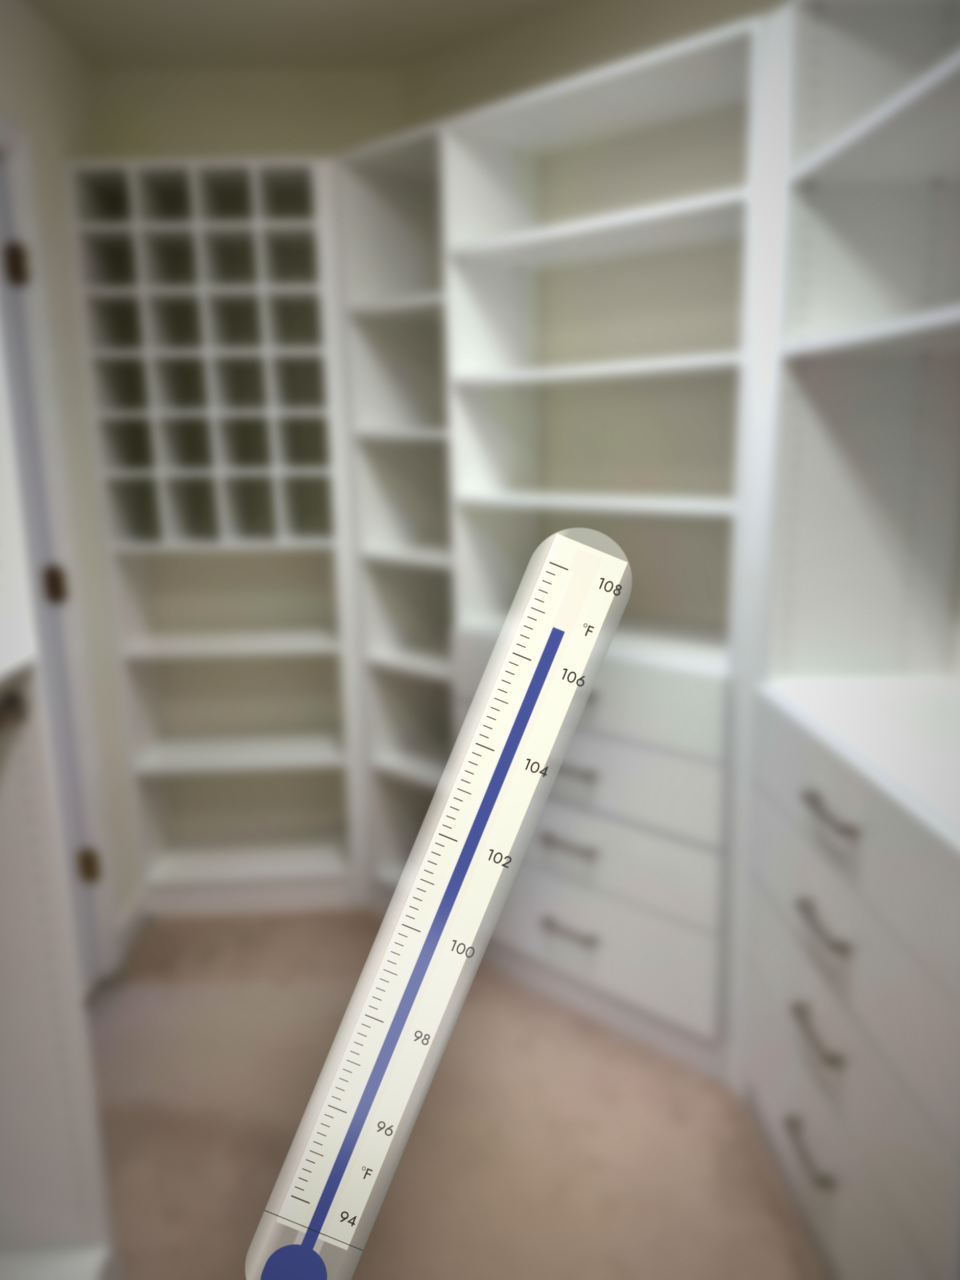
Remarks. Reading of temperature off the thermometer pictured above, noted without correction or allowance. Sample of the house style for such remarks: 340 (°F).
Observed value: 106.8 (°F)
